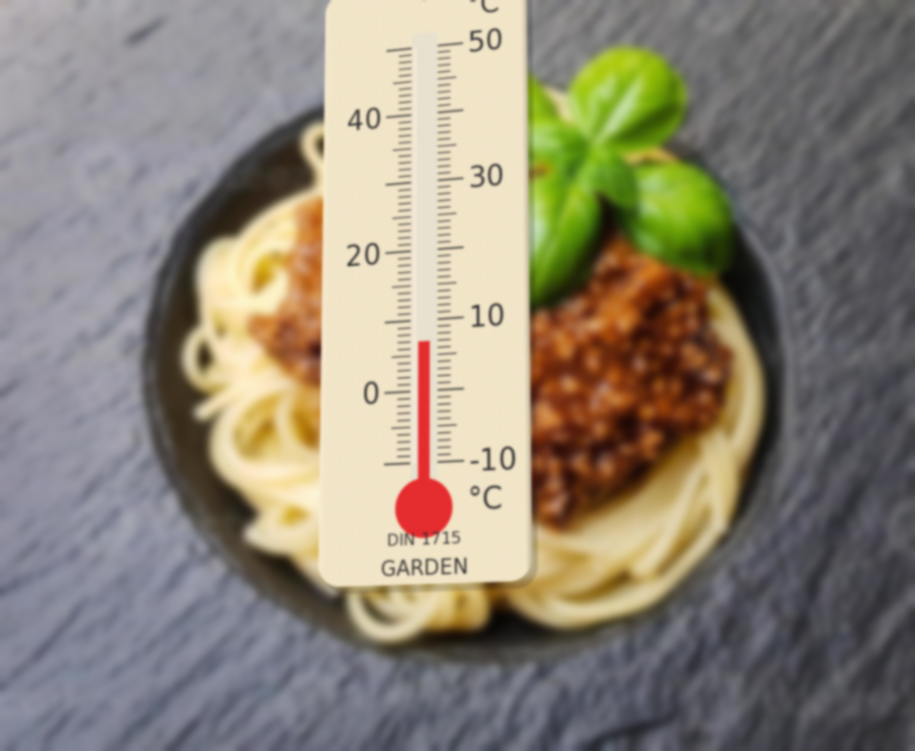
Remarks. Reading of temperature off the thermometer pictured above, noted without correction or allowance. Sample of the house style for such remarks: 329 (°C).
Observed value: 7 (°C)
